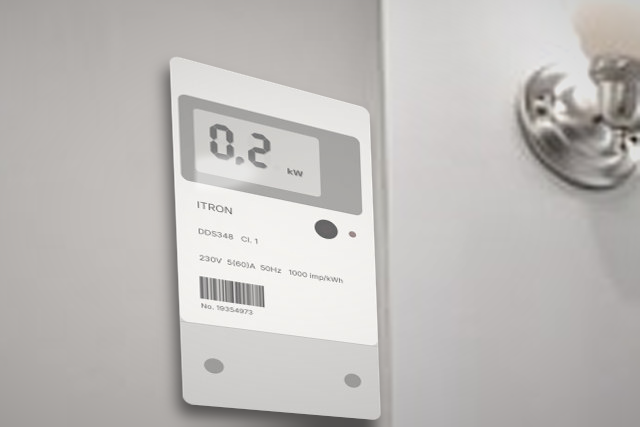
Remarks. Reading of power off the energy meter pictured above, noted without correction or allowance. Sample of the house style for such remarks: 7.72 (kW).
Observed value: 0.2 (kW)
